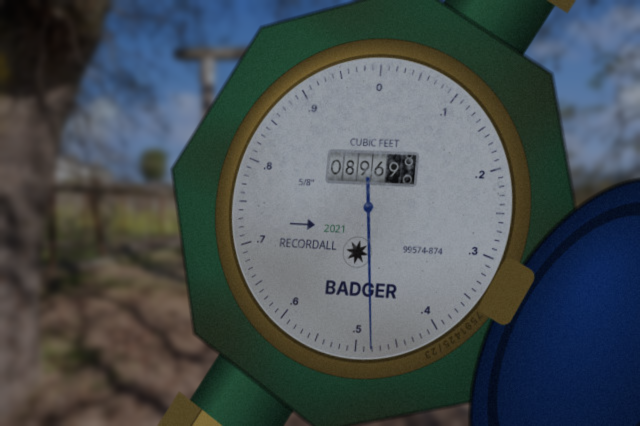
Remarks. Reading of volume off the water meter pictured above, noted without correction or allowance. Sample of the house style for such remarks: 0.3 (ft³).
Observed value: 89698.48 (ft³)
